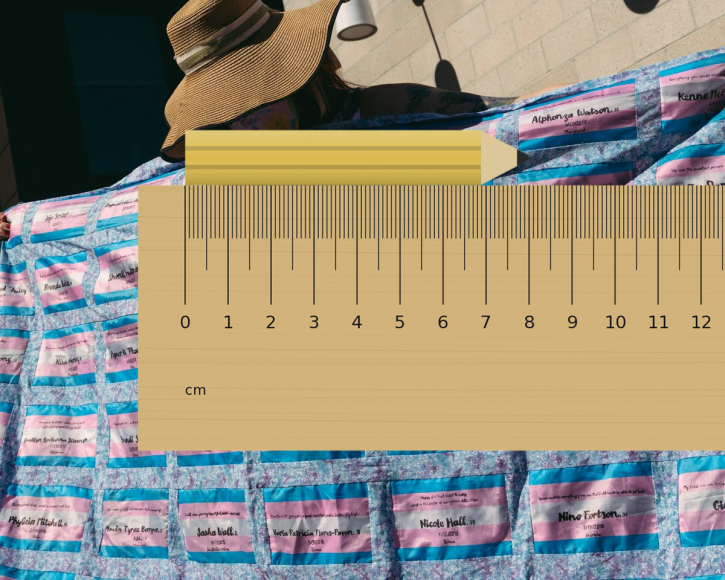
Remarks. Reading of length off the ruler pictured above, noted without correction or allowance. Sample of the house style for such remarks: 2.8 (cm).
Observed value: 8 (cm)
